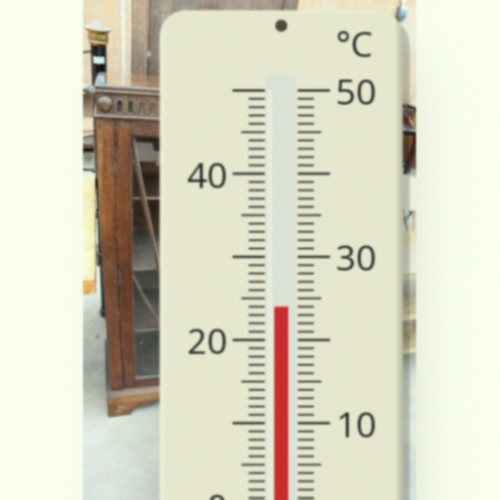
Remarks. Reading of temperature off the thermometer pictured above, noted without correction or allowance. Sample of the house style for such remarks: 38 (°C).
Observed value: 24 (°C)
